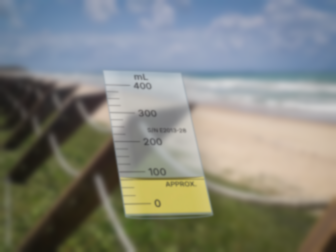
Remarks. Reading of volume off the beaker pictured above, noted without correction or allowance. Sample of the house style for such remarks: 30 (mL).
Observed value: 75 (mL)
